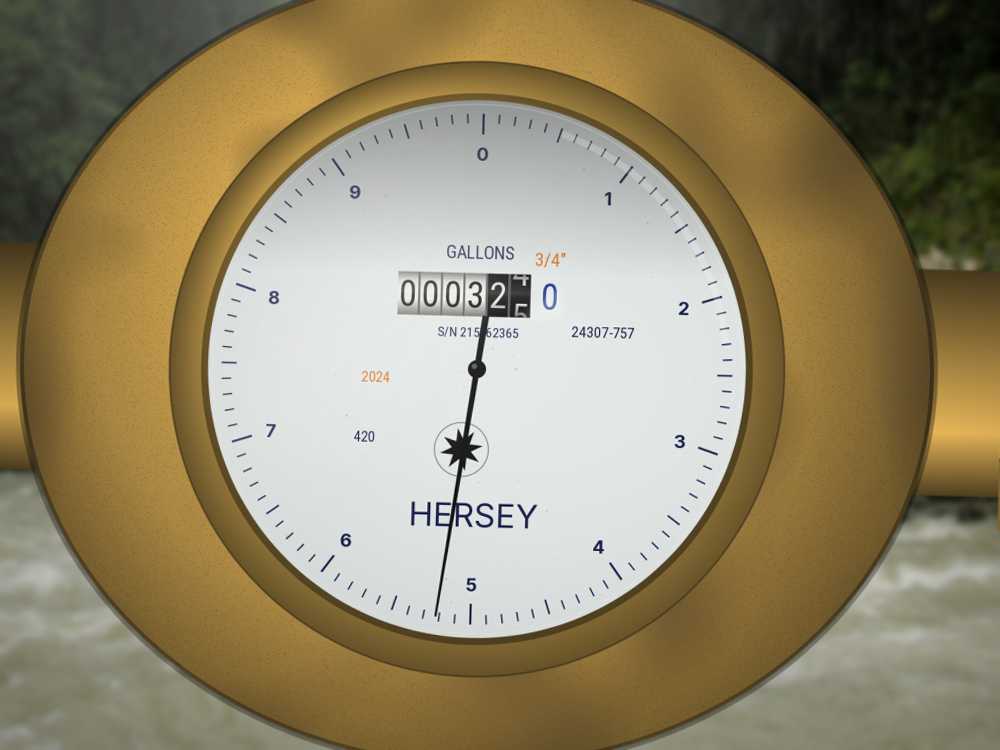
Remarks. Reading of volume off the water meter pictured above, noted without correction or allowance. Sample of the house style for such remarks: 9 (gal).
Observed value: 3245.2 (gal)
